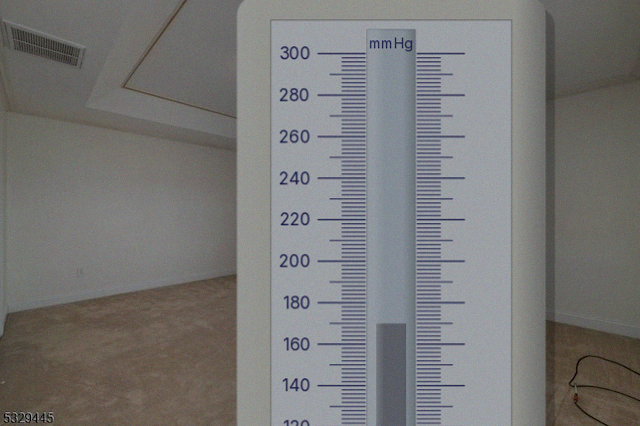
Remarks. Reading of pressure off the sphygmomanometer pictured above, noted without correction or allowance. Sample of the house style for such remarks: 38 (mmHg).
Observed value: 170 (mmHg)
